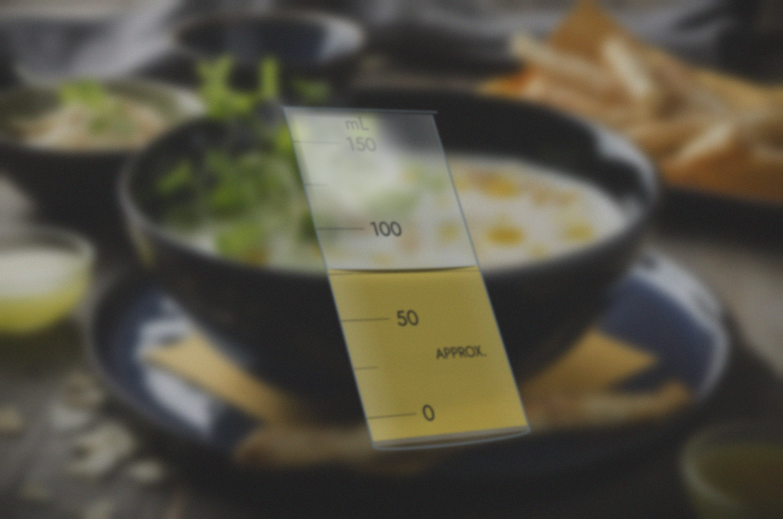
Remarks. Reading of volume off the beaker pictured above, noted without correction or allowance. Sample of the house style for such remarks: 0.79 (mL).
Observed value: 75 (mL)
